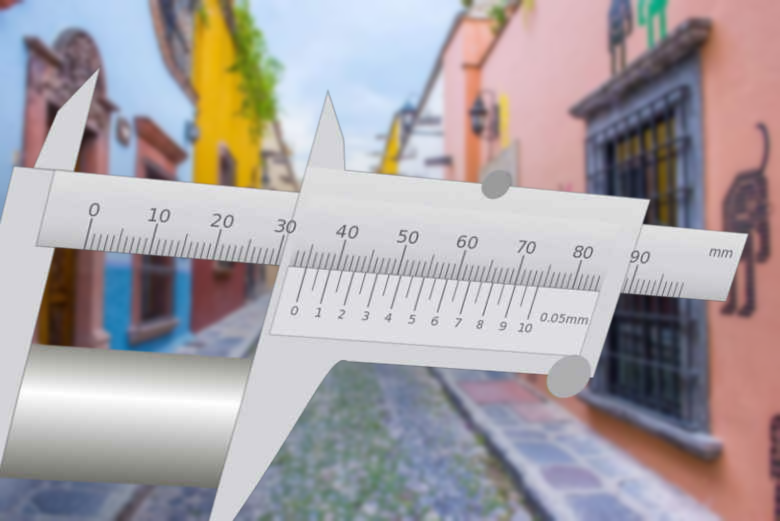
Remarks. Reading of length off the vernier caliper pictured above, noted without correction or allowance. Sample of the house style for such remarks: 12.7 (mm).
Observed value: 35.0 (mm)
